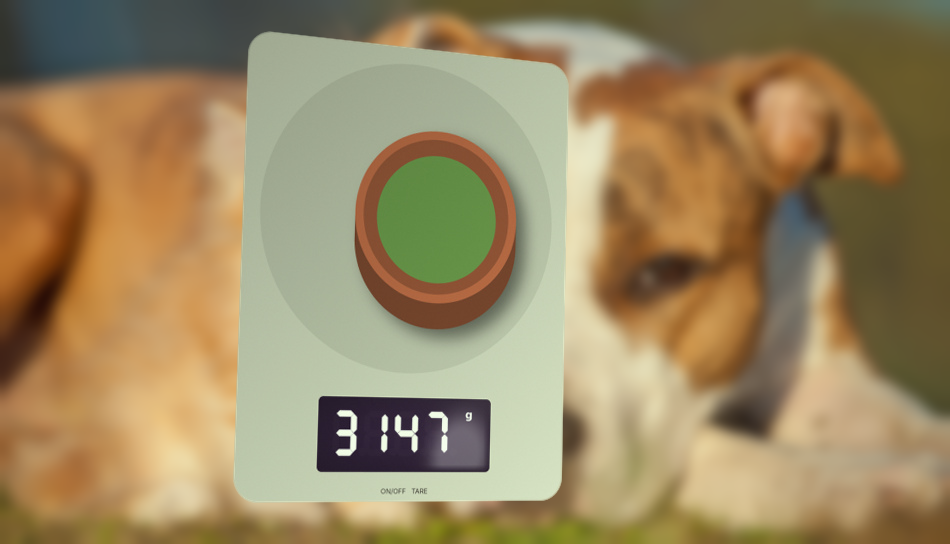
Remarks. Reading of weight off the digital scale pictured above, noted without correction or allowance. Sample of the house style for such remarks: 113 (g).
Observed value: 3147 (g)
